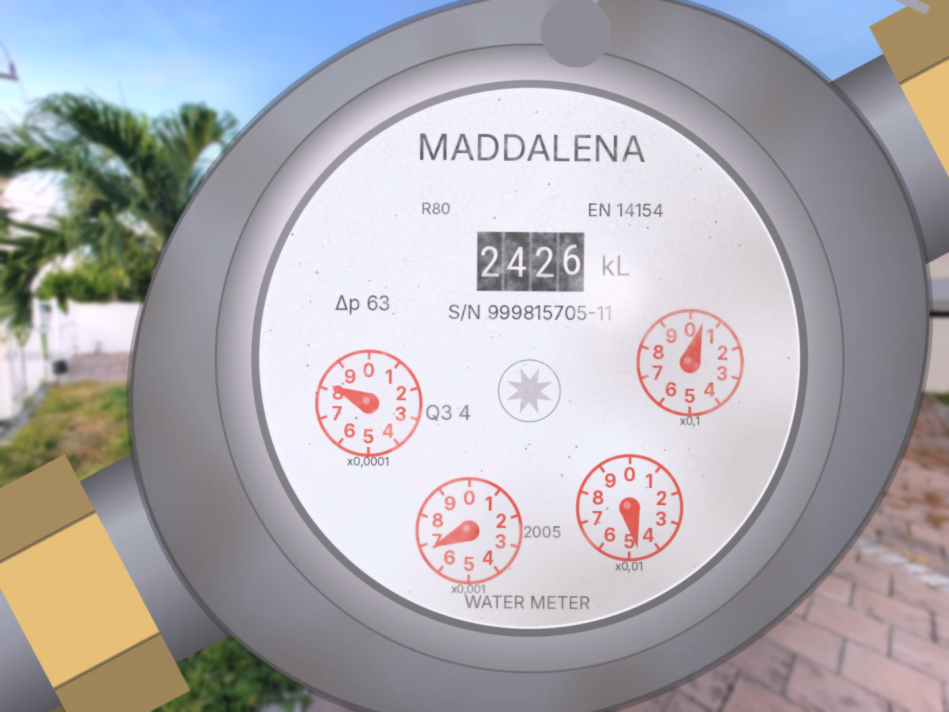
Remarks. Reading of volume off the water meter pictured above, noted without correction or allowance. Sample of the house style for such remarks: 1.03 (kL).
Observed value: 2426.0468 (kL)
